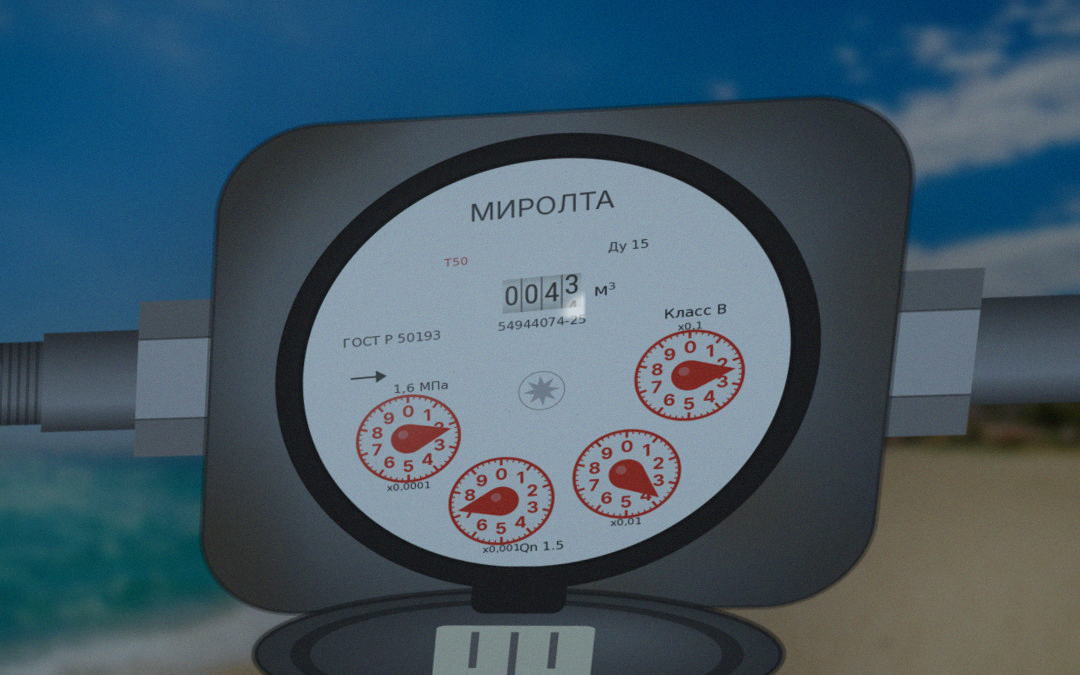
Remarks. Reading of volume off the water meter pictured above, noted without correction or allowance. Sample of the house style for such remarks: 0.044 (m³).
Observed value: 43.2372 (m³)
